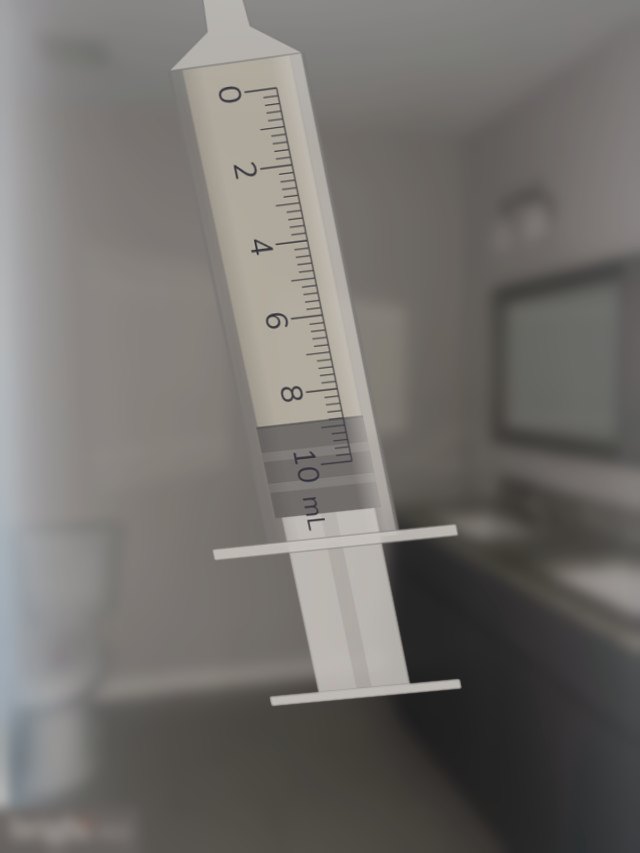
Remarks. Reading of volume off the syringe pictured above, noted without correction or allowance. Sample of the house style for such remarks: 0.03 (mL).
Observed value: 8.8 (mL)
